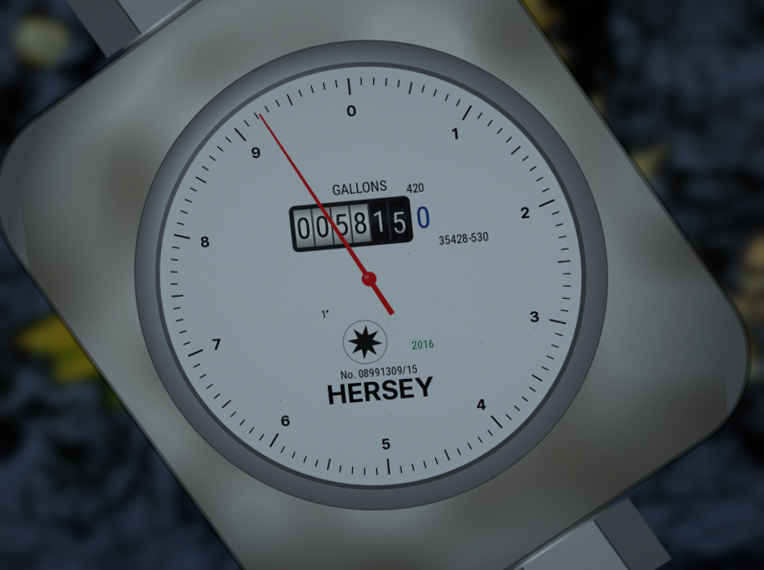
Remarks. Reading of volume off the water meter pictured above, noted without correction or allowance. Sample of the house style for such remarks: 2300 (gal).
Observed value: 58149.2 (gal)
